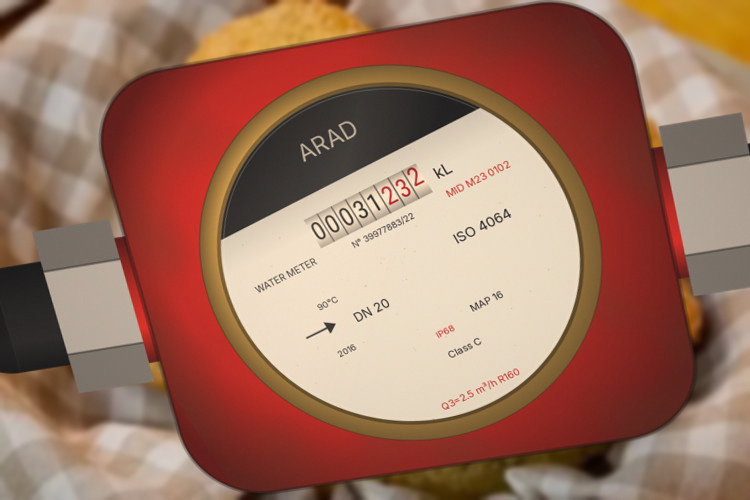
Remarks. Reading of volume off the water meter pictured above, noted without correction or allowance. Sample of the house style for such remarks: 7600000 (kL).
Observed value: 31.232 (kL)
